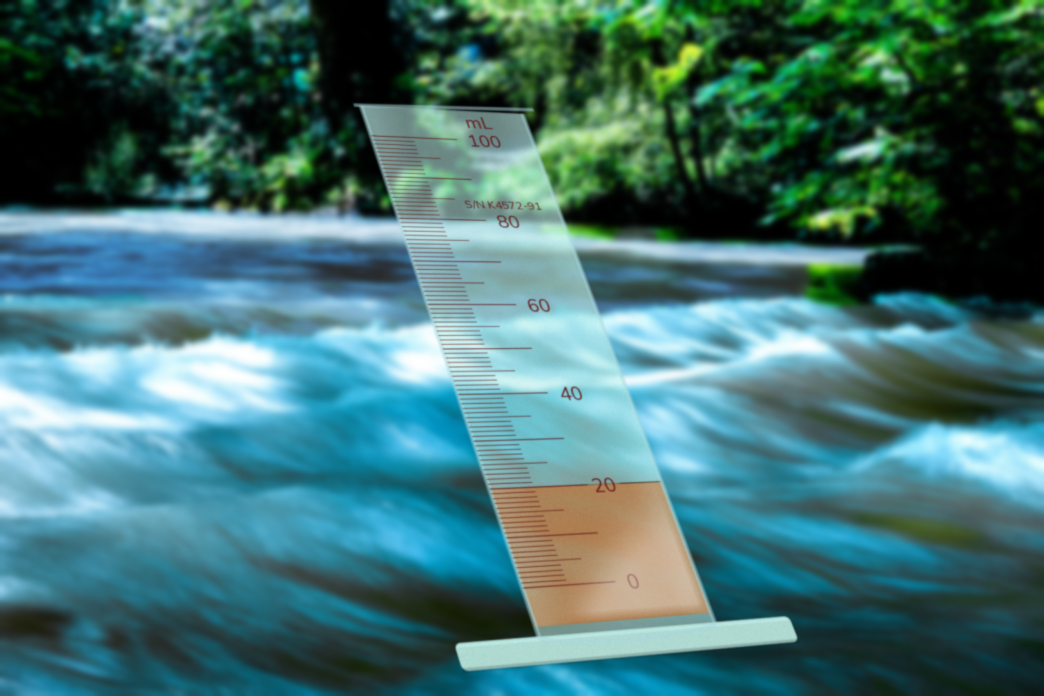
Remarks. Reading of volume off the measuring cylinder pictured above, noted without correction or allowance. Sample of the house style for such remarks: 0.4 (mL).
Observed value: 20 (mL)
